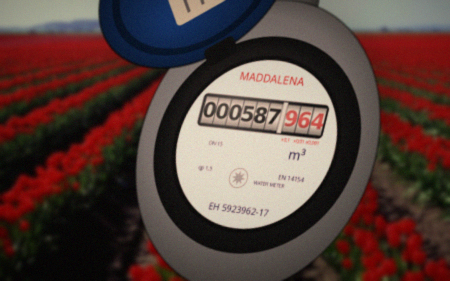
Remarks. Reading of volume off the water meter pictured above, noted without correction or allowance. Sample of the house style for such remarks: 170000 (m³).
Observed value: 587.964 (m³)
